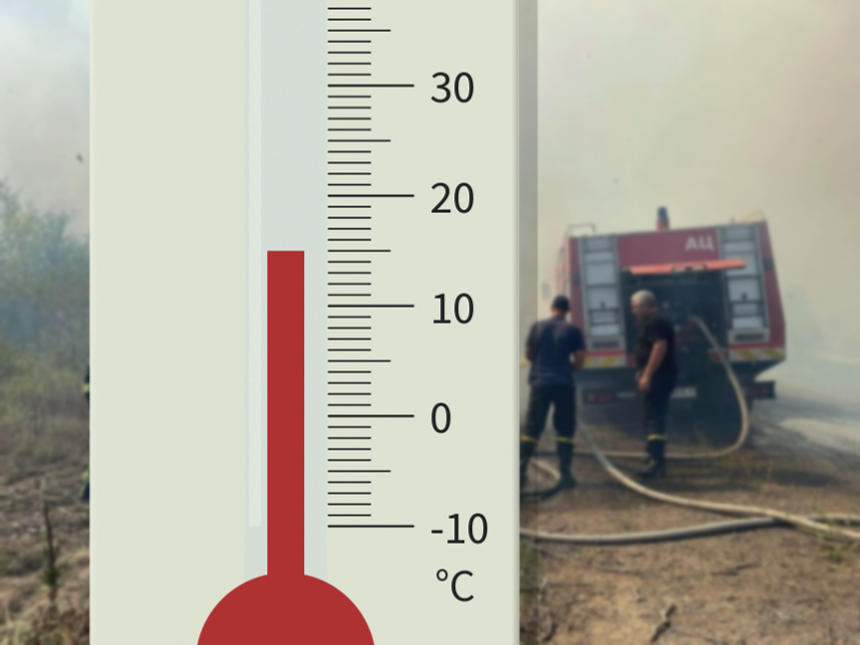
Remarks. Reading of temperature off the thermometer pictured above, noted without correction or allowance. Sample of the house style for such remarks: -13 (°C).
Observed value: 15 (°C)
